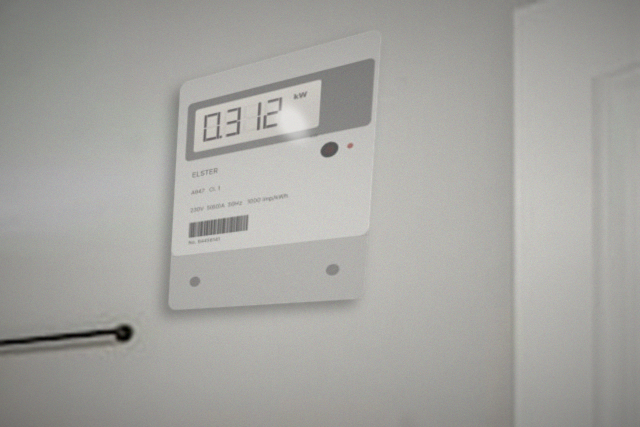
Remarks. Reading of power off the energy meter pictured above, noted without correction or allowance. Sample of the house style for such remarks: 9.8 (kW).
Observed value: 0.312 (kW)
